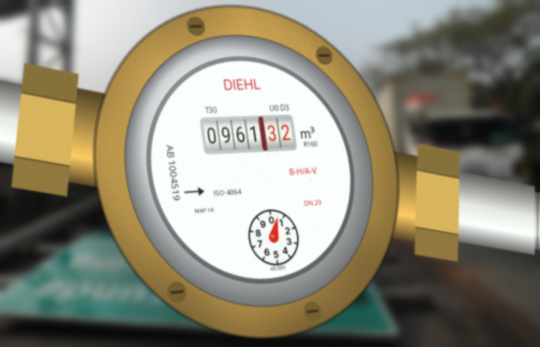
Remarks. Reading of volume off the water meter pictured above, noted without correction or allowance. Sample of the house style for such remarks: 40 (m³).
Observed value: 961.320 (m³)
